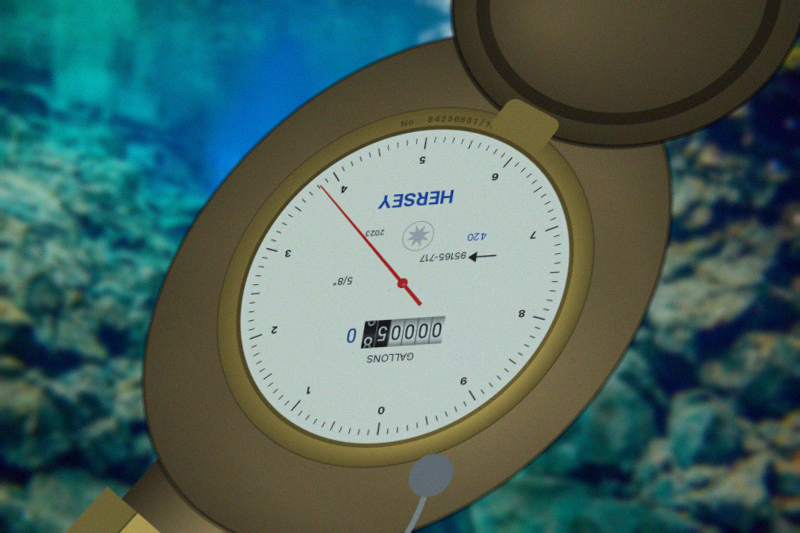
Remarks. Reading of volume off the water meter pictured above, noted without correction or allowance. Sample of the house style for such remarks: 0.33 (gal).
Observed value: 583.8 (gal)
